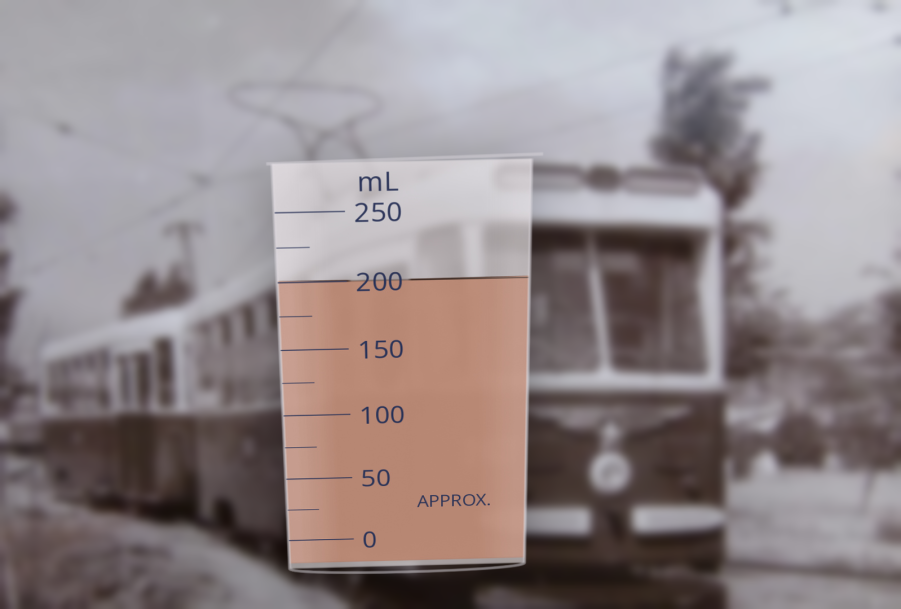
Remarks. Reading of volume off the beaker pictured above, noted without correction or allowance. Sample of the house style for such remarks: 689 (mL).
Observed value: 200 (mL)
